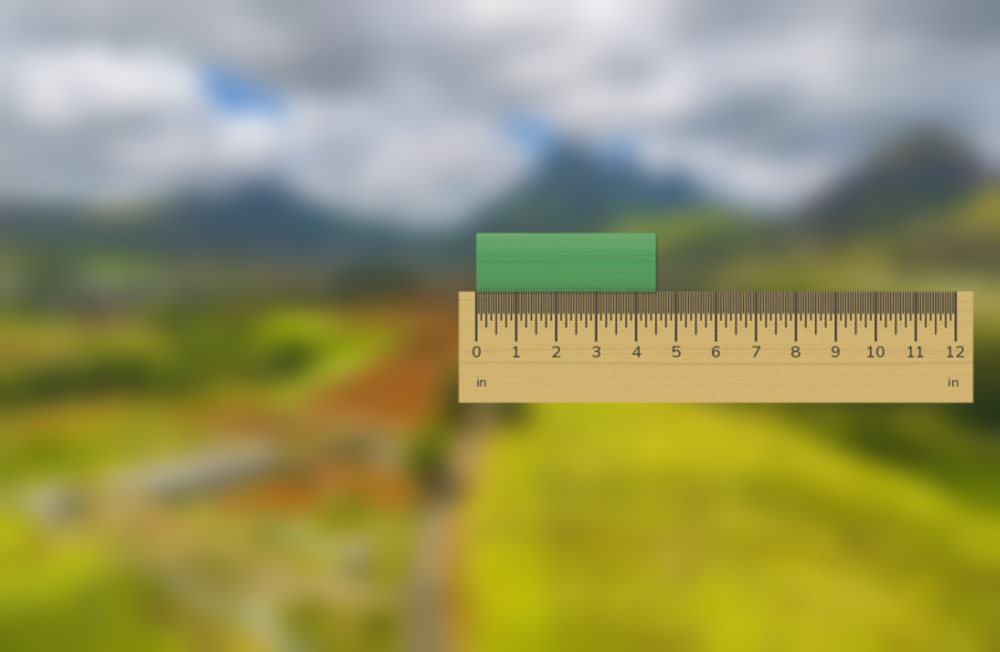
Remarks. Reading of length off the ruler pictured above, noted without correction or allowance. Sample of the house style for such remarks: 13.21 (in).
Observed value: 4.5 (in)
